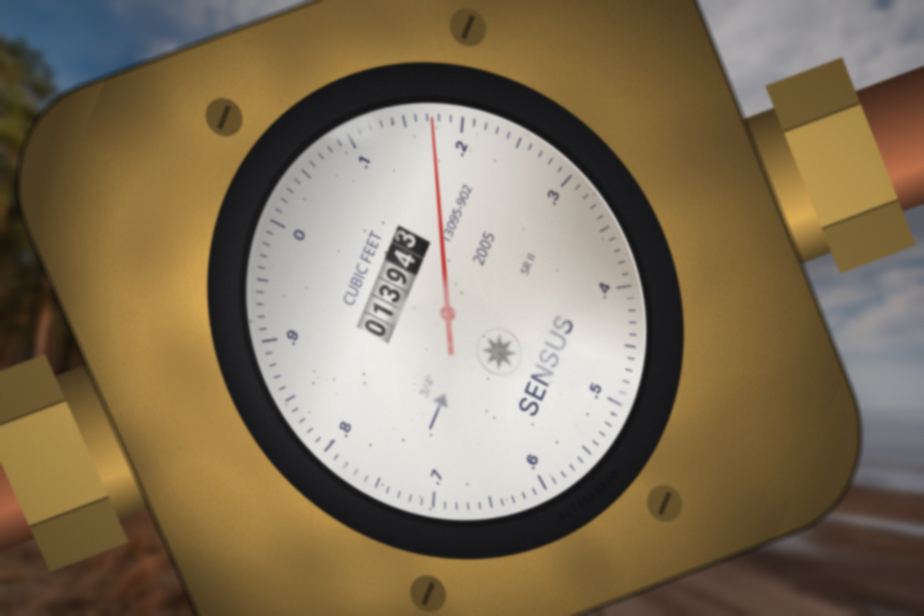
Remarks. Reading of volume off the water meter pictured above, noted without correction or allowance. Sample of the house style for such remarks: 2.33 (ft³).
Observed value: 13943.17 (ft³)
